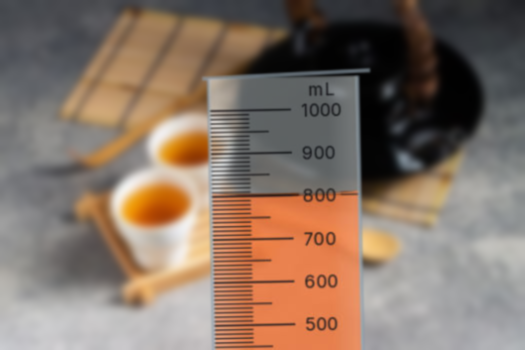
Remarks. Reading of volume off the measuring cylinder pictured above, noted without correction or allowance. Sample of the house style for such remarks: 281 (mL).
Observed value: 800 (mL)
